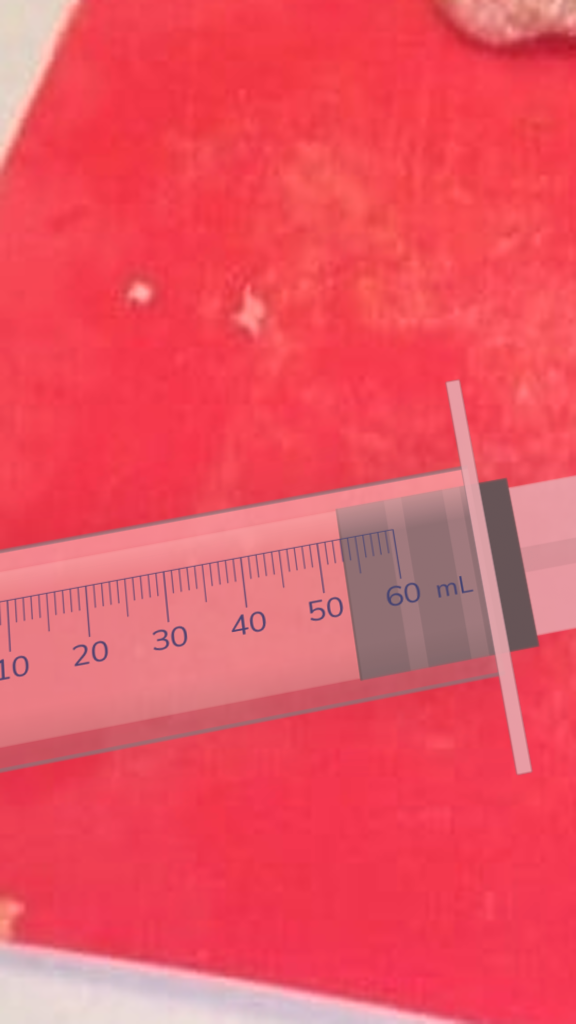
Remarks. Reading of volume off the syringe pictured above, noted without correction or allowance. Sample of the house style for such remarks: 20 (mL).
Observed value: 53 (mL)
